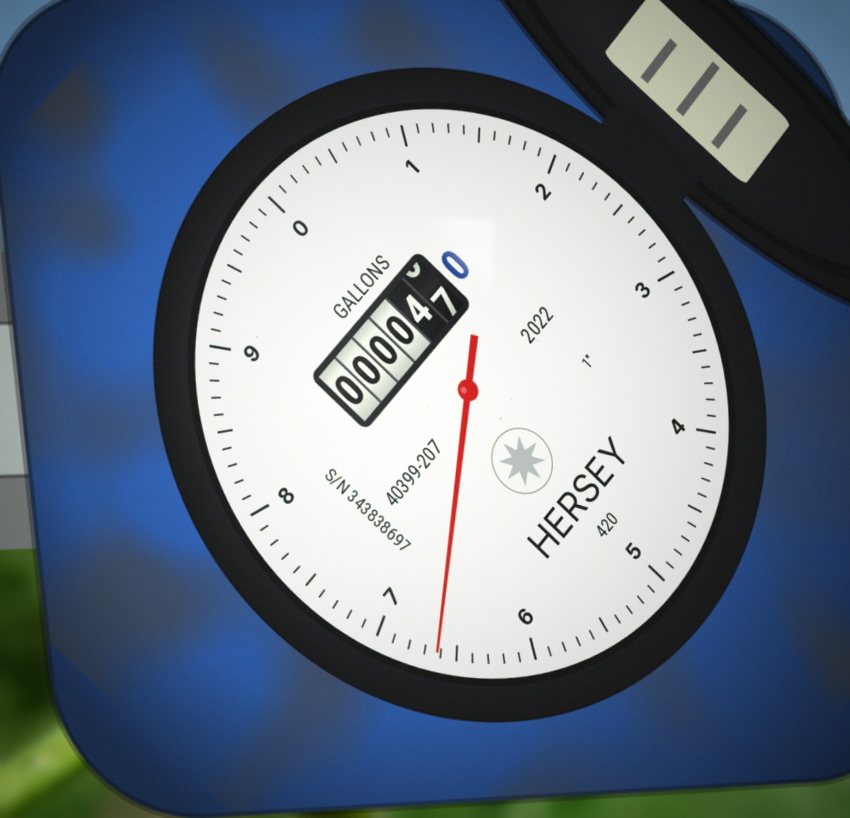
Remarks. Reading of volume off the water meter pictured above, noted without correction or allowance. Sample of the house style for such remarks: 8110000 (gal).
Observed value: 466.6 (gal)
